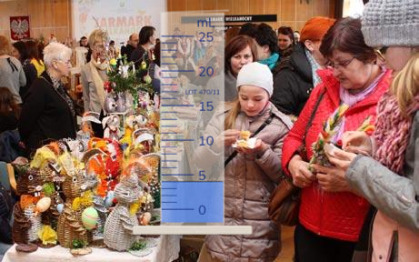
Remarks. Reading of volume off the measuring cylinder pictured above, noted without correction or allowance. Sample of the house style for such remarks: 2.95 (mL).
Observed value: 4 (mL)
